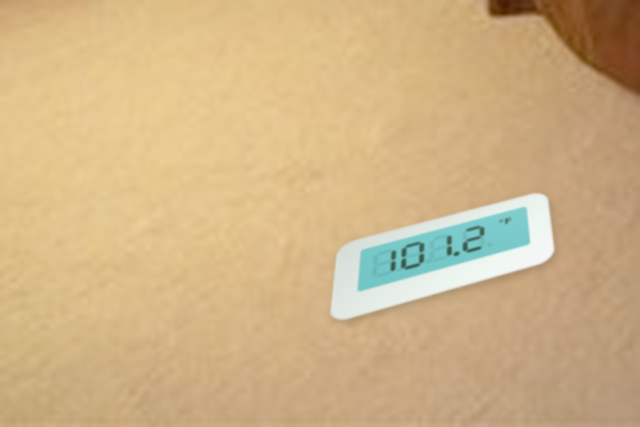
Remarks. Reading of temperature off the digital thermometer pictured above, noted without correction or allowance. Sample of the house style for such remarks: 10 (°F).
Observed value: 101.2 (°F)
